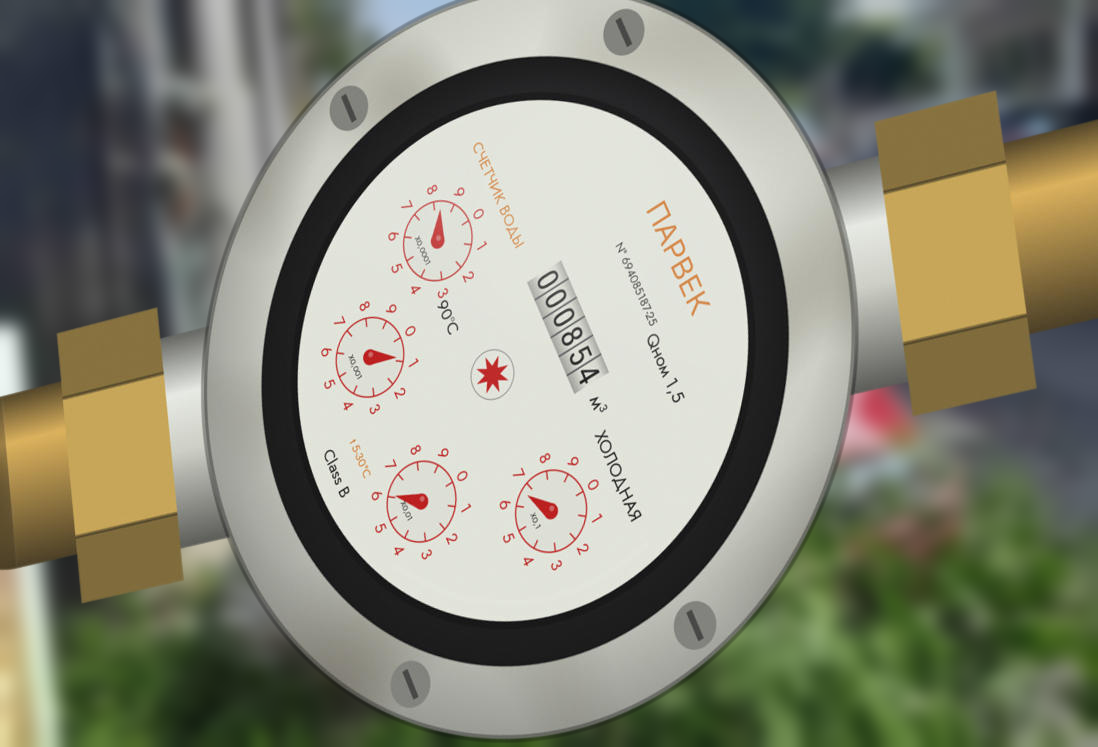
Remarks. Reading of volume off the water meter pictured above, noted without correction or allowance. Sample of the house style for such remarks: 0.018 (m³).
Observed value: 854.6608 (m³)
